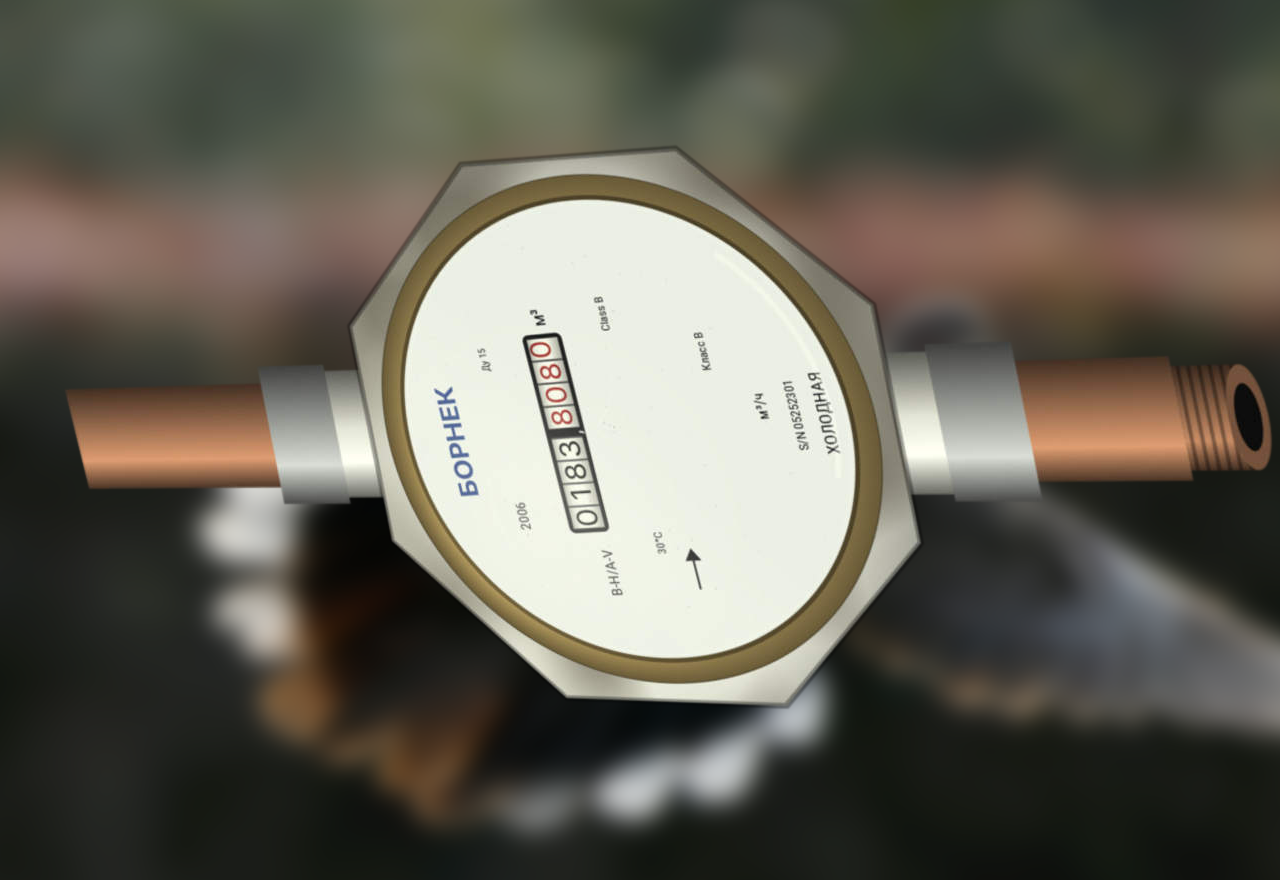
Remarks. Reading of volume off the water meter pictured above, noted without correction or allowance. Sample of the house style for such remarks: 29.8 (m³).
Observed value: 183.8080 (m³)
